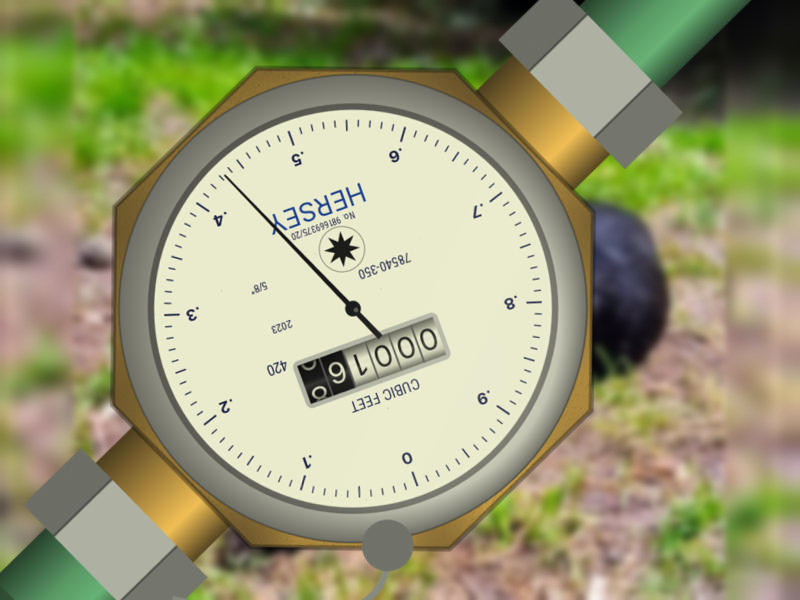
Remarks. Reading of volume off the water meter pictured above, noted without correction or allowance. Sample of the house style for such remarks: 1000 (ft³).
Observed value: 168.43 (ft³)
